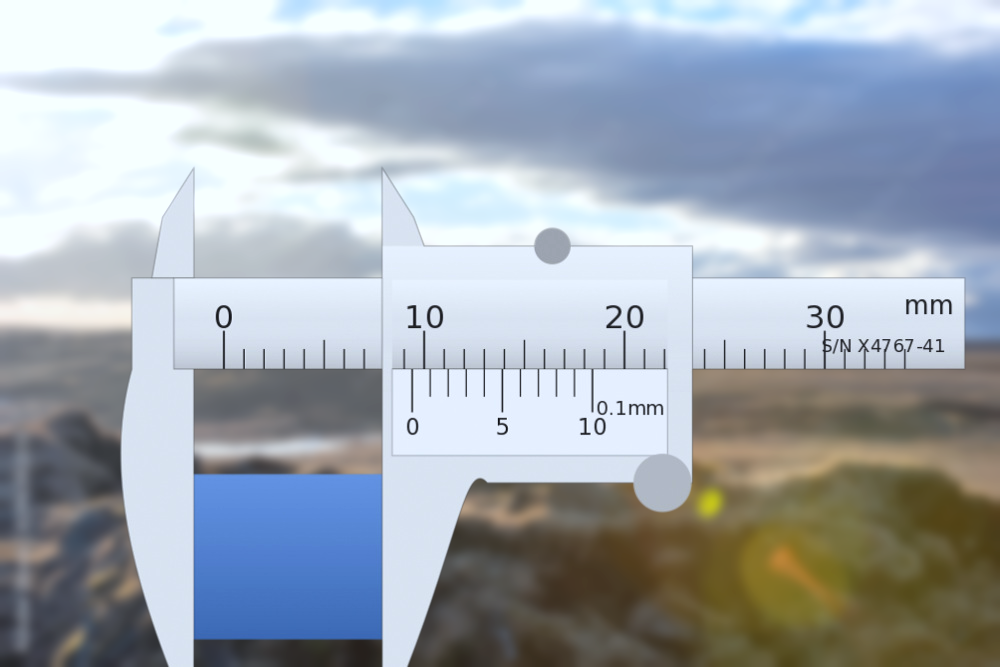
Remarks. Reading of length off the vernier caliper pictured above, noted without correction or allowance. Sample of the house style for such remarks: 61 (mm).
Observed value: 9.4 (mm)
